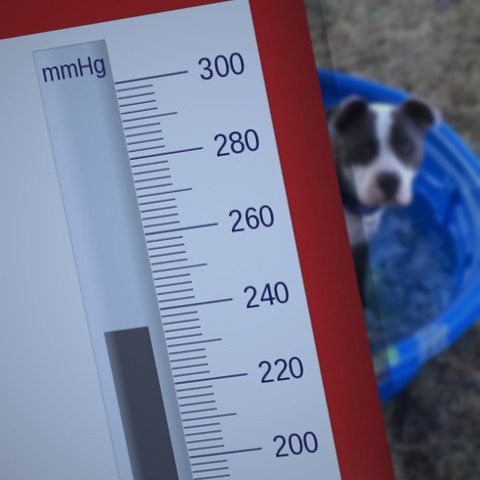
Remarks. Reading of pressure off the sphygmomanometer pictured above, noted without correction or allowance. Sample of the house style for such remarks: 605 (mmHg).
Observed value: 236 (mmHg)
